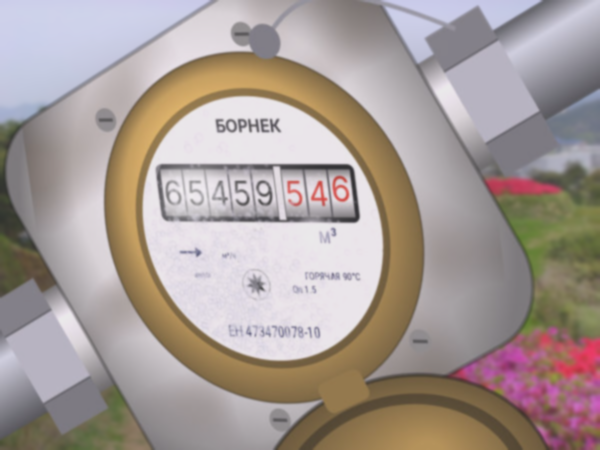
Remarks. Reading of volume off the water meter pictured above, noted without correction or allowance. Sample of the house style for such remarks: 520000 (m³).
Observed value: 65459.546 (m³)
